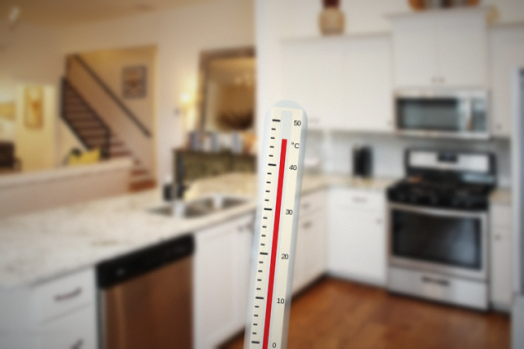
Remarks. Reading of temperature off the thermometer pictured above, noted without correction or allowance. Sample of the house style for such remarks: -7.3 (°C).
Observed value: 46 (°C)
